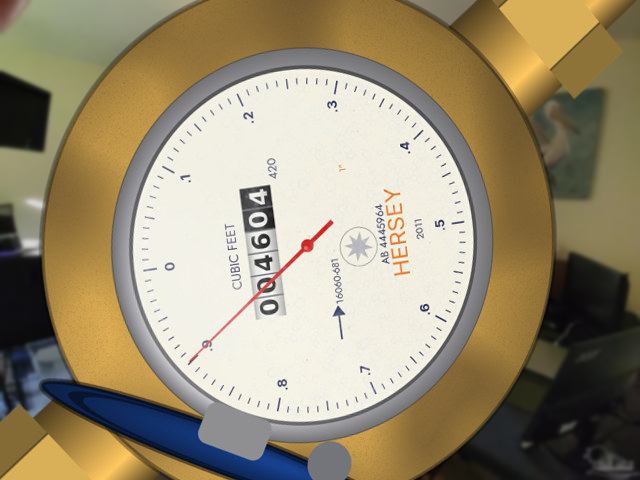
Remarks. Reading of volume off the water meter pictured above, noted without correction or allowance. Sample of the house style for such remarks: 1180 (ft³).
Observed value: 4603.90 (ft³)
